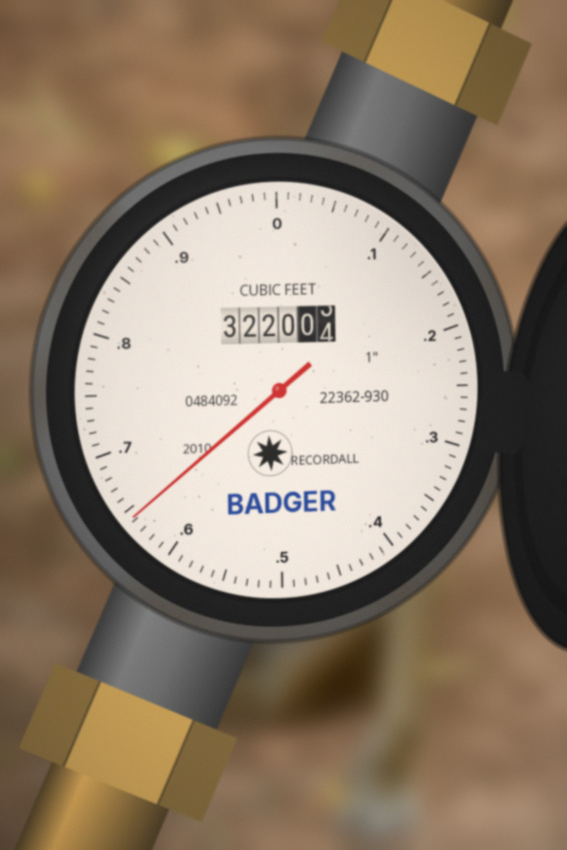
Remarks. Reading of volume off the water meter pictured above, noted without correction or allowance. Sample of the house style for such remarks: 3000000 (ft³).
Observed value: 322003.64 (ft³)
